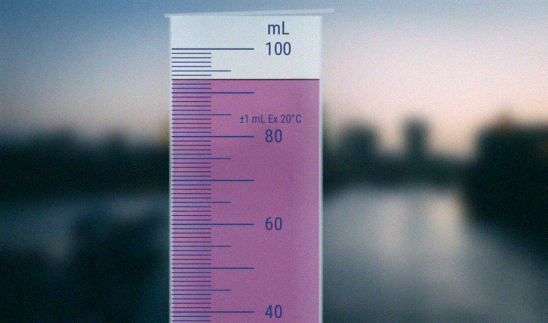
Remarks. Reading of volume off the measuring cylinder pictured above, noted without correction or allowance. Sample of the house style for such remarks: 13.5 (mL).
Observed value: 93 (mL)
